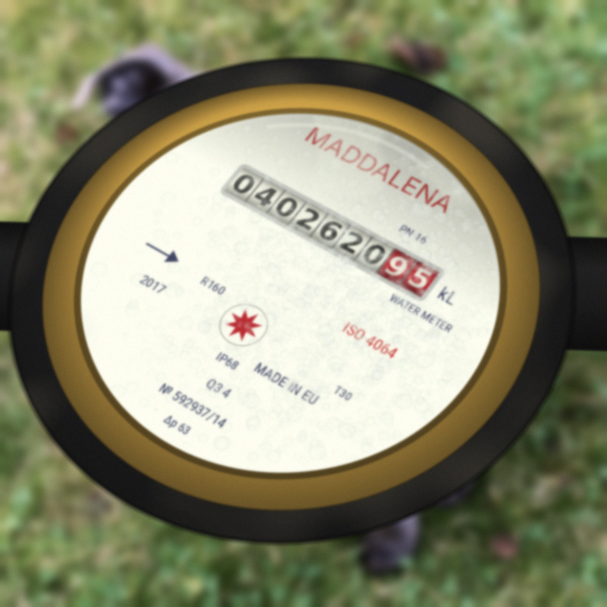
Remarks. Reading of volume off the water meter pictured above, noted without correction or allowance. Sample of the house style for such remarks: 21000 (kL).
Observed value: 402620.95 (kL)
